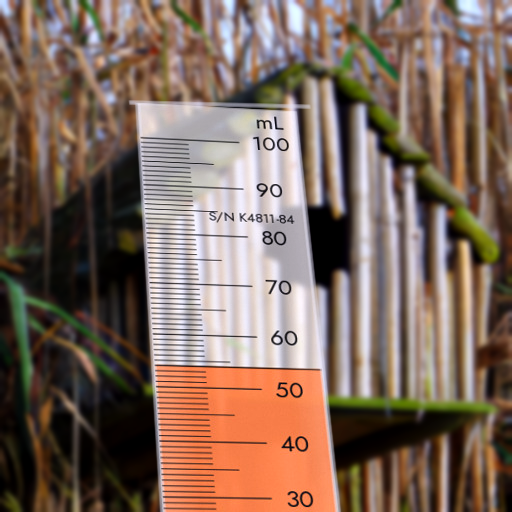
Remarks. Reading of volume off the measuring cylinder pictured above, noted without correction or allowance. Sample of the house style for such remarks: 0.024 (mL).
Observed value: 54 (mL)
